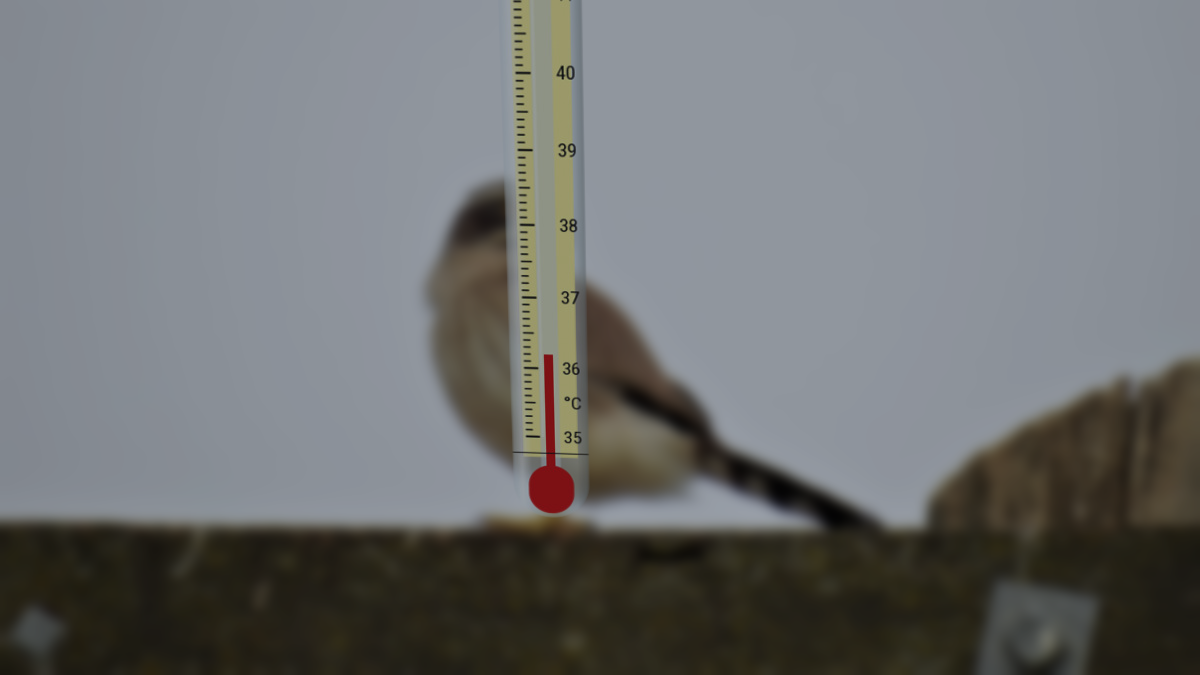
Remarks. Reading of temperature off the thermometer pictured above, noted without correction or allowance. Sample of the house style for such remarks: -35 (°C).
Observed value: 36.2 (°C)
